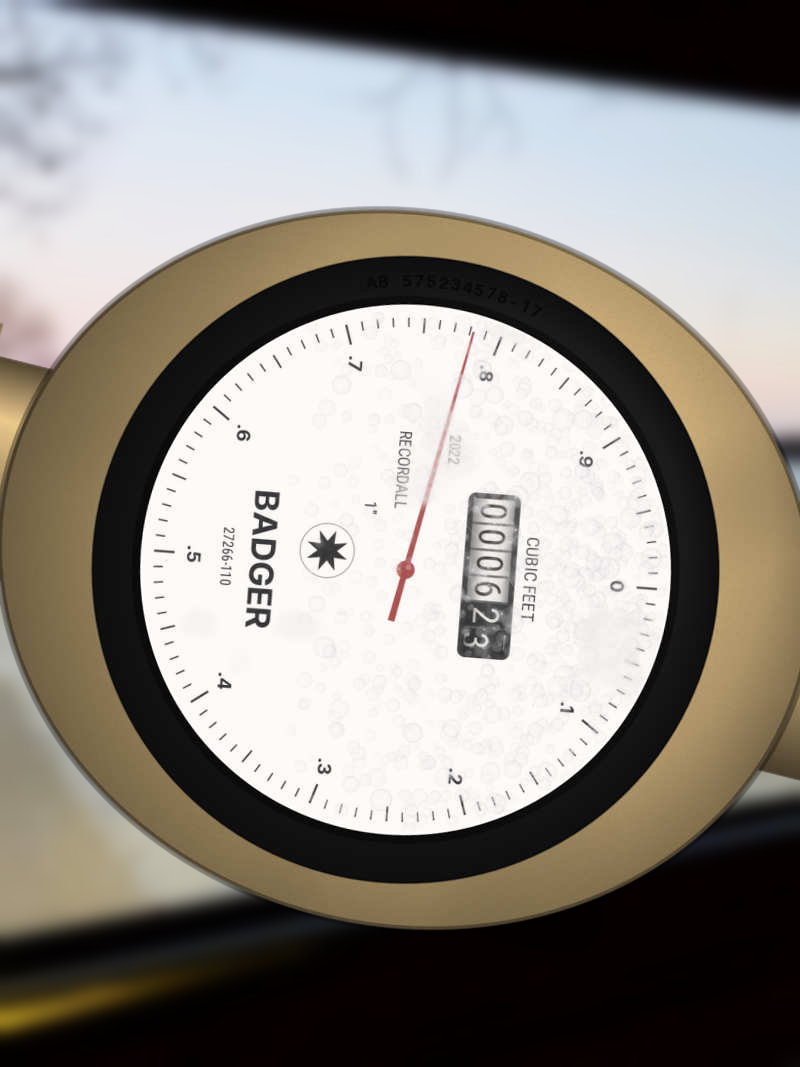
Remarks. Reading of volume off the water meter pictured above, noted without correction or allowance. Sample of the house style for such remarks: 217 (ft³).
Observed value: 622.78 (ft³)
